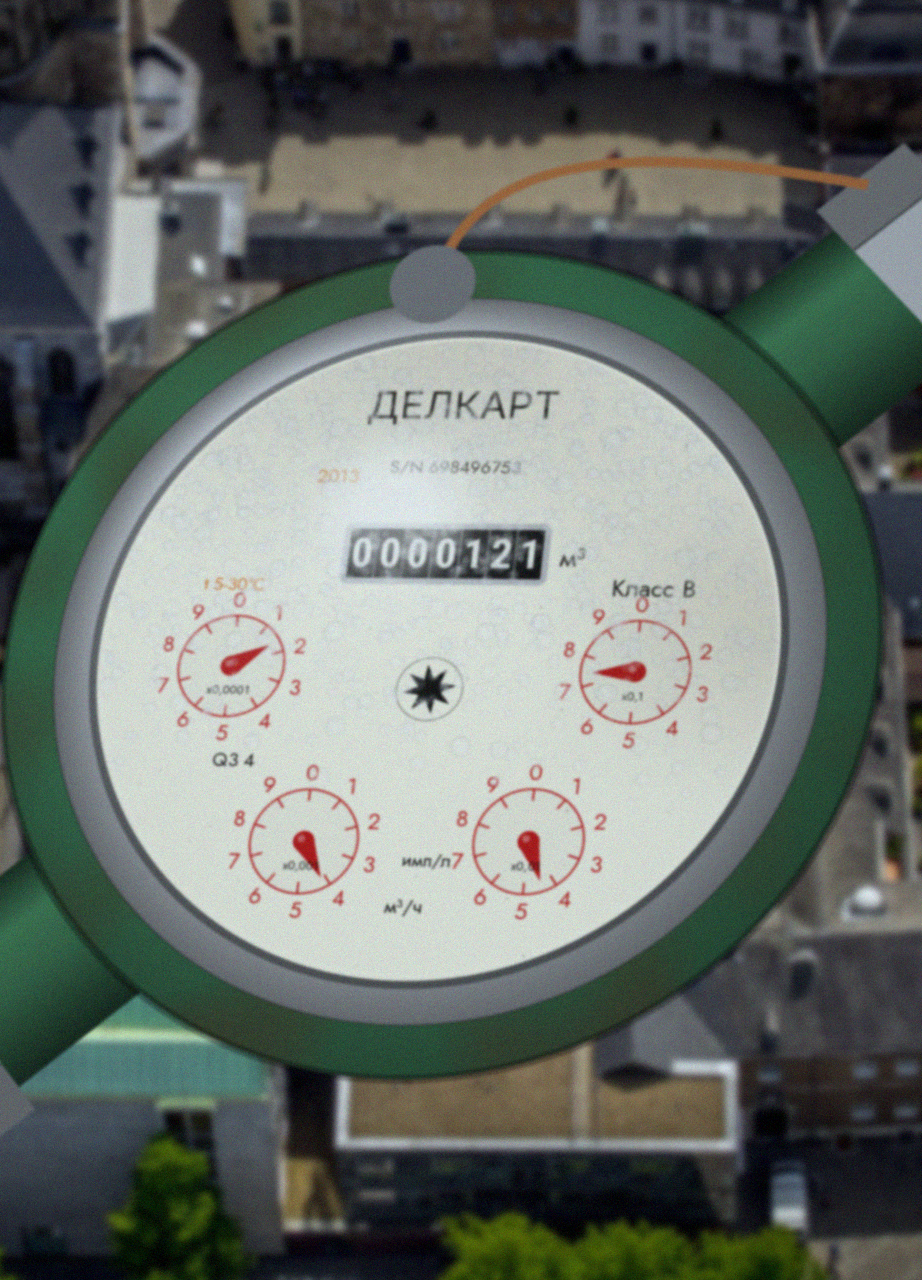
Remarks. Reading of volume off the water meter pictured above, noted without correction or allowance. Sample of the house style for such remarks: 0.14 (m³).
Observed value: 121.7441 (m³)
